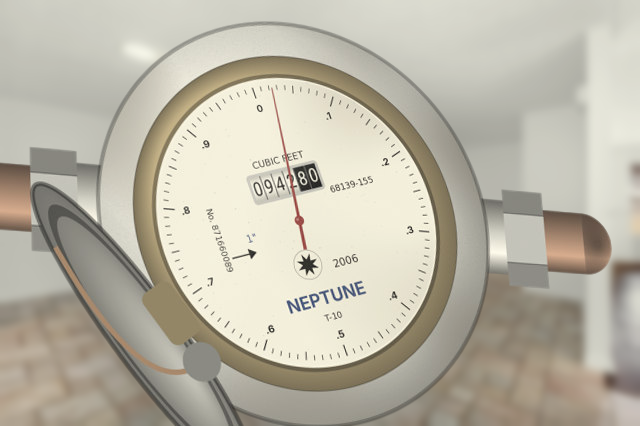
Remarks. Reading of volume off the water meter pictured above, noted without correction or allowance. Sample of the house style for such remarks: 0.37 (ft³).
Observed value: 94280.02 (ft³)
